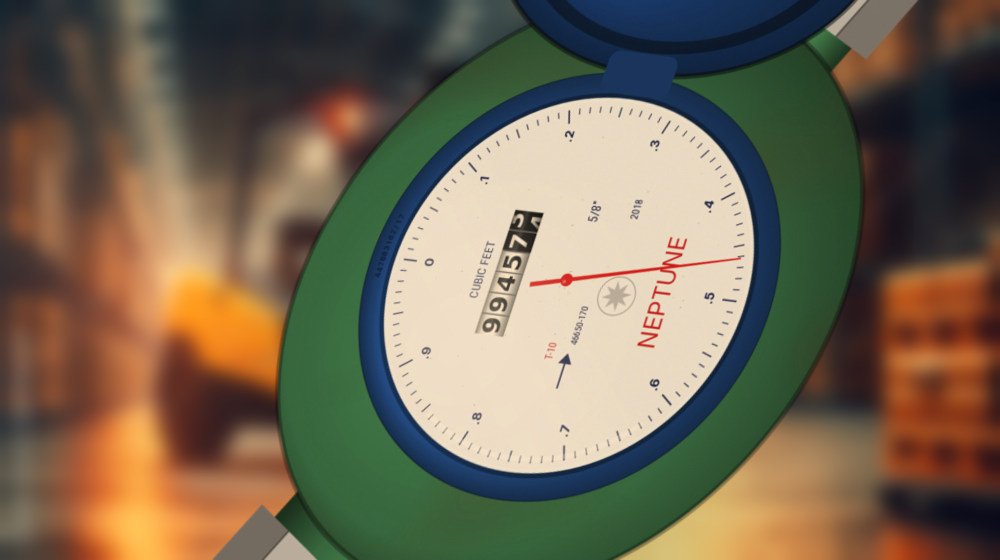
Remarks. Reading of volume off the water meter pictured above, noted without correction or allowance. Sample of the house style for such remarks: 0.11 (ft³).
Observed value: 994573.46 (ft³)
